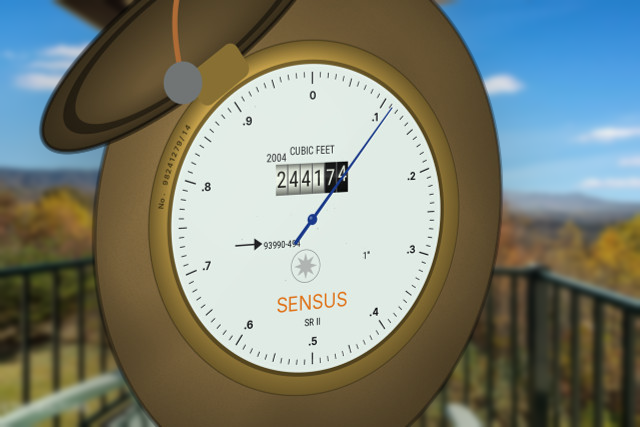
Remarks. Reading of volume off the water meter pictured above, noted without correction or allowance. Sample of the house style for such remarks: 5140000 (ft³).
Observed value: 244174.11 (ft³)
